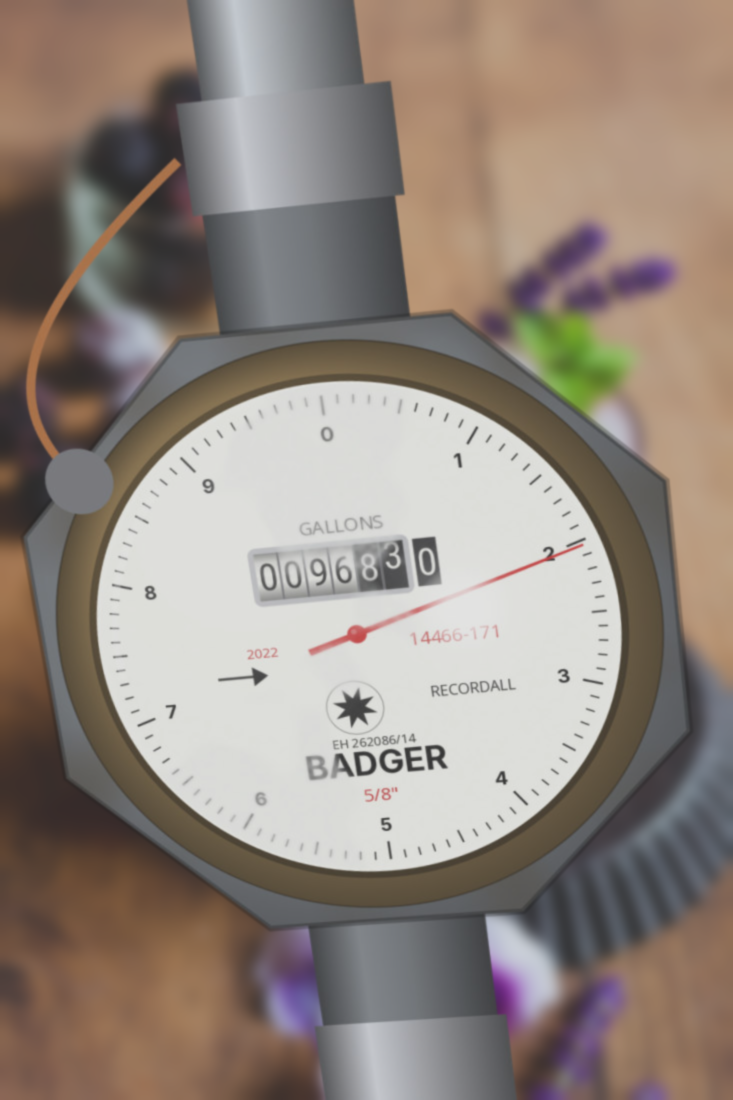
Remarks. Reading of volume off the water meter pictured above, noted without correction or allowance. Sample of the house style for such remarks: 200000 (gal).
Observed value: 96832.0 (gal)
